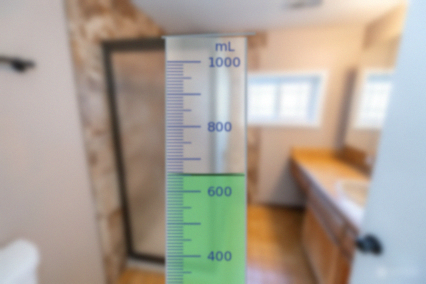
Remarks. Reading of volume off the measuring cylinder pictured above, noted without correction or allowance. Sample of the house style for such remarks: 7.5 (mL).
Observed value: 650 (mL)
